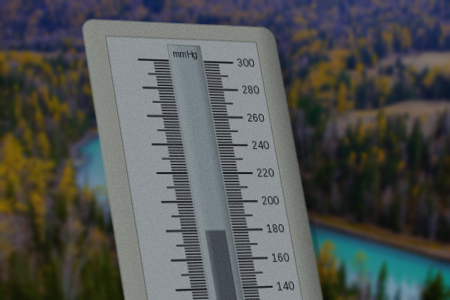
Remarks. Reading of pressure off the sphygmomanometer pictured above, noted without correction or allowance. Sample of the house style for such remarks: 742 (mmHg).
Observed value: 180 (mmHg)
